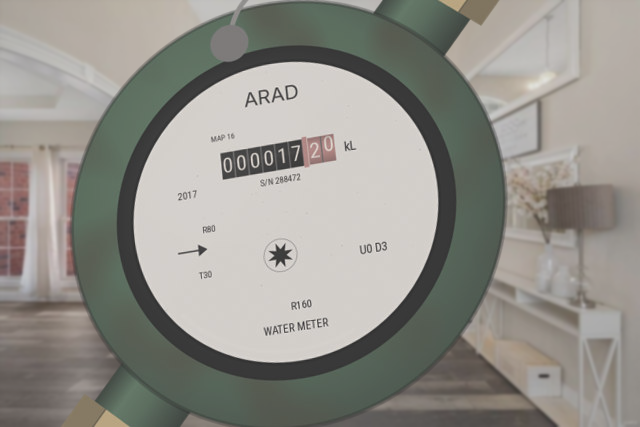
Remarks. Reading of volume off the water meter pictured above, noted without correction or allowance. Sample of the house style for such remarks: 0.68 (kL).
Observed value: 17.20 (kL)
